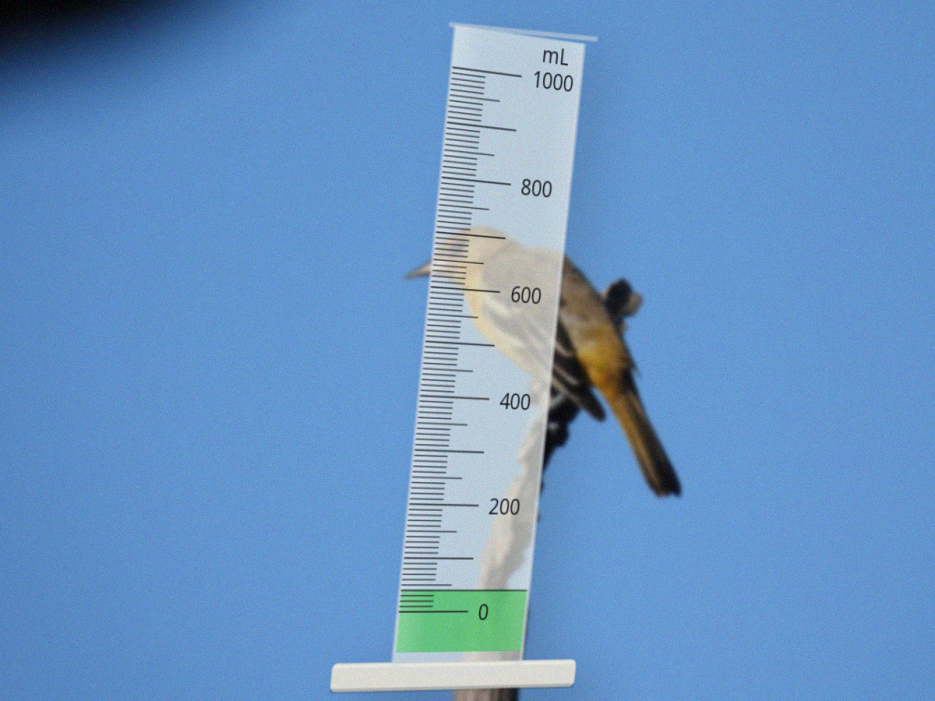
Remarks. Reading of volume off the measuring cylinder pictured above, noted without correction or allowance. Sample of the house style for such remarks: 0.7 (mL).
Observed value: 40 (mL)
